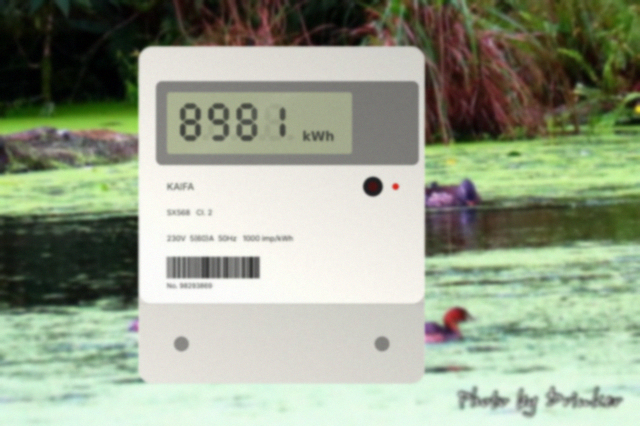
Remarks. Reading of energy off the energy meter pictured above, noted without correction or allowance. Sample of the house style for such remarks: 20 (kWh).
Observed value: 8981 (kWh)
